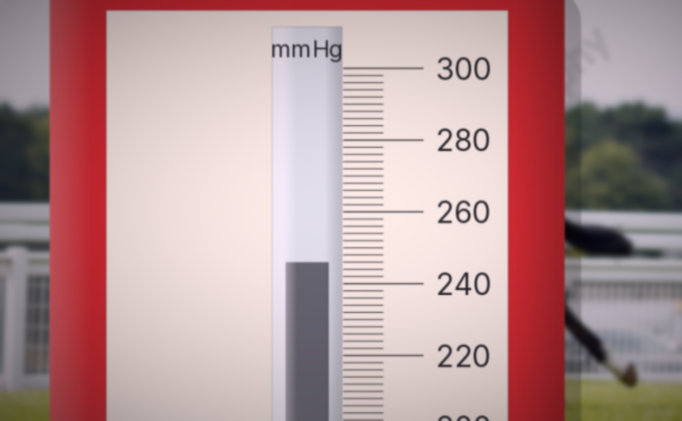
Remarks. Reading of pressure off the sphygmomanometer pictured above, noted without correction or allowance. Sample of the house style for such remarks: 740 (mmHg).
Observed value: 246 (mmHg)
